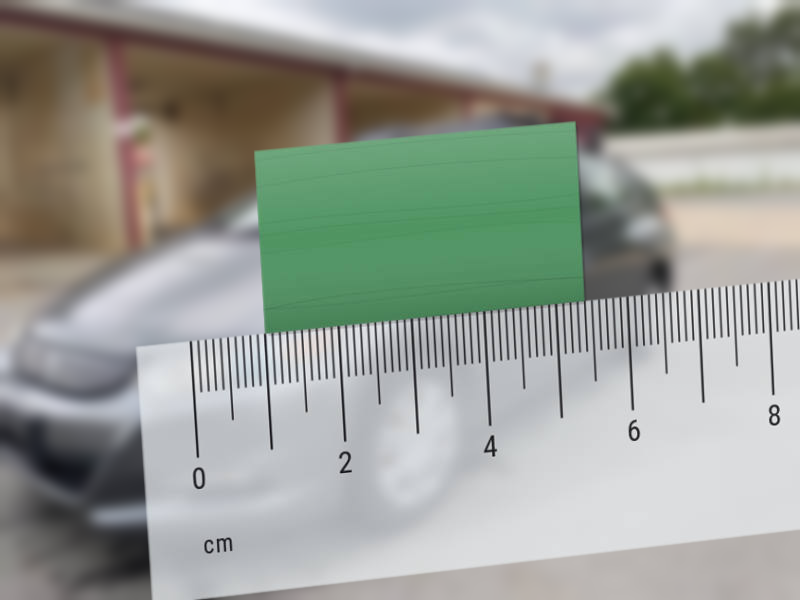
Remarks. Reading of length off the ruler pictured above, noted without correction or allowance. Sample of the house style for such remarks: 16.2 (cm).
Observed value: 4.4 (cm)
